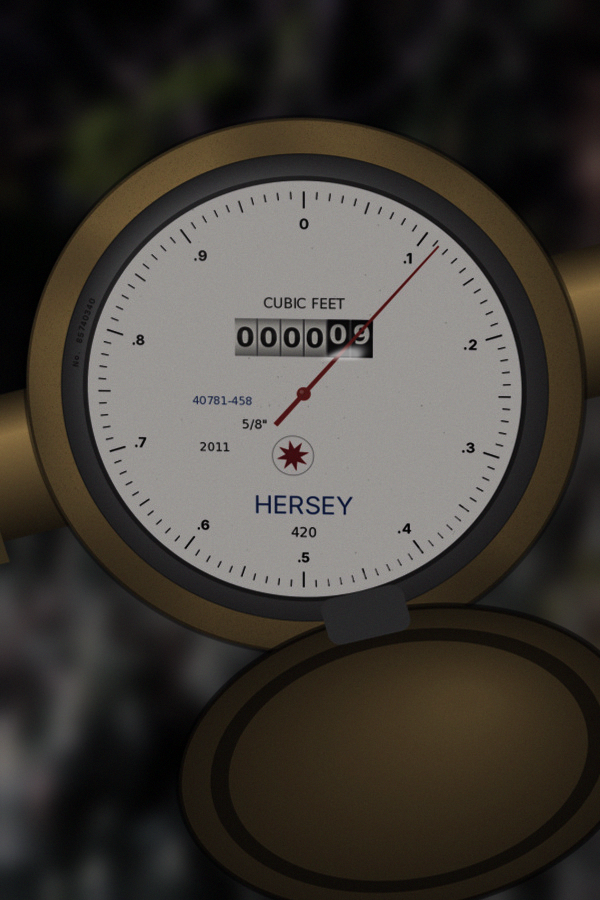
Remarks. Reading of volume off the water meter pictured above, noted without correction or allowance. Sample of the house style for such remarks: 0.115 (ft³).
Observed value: 9.11 (ft³)
